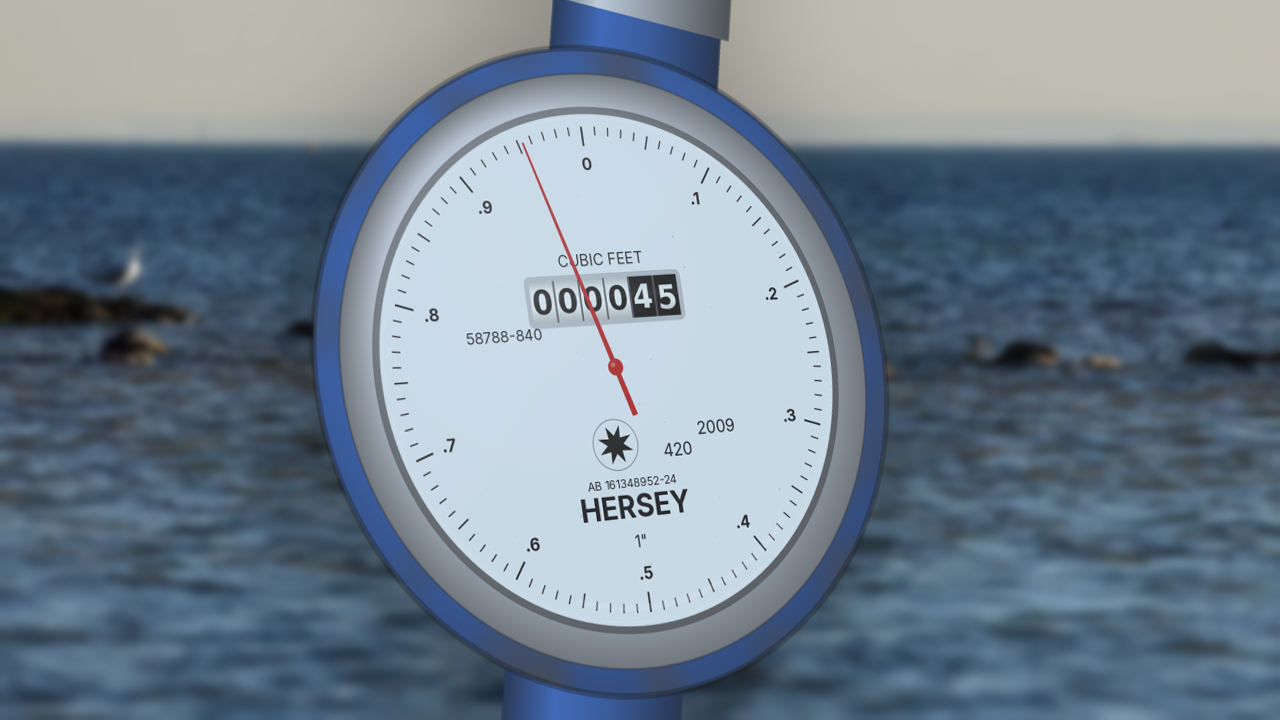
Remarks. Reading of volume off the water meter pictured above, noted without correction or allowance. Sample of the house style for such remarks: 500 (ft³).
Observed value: 44.95 (ft³)
